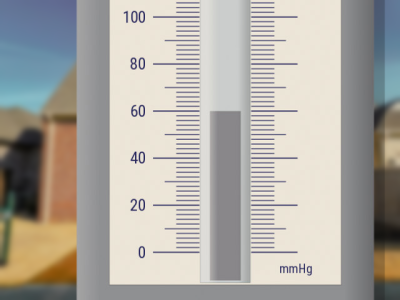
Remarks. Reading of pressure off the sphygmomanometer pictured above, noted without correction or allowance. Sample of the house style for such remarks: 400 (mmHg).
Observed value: 60 (mmHg)
